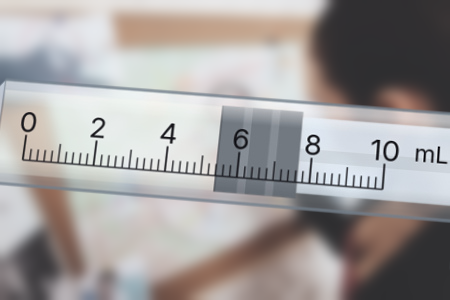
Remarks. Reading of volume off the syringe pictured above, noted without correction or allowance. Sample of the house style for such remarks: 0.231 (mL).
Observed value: 5.4 (mL)
